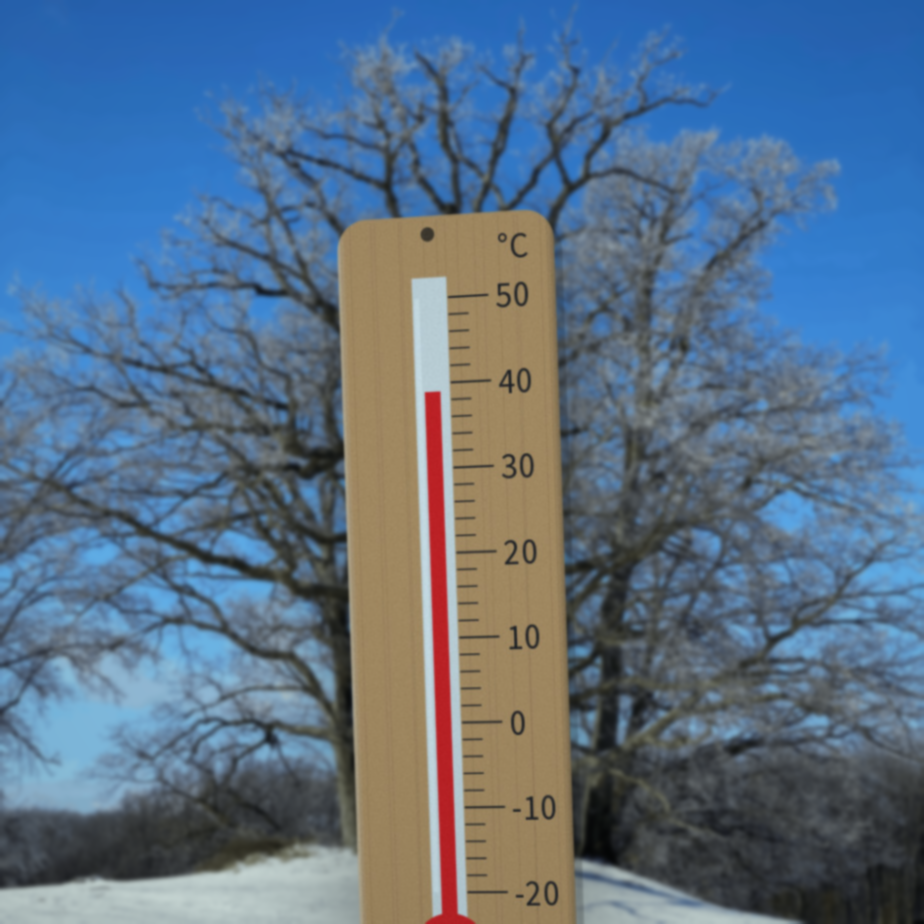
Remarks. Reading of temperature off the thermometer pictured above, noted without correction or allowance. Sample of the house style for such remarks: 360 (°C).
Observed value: 39 (°C)
